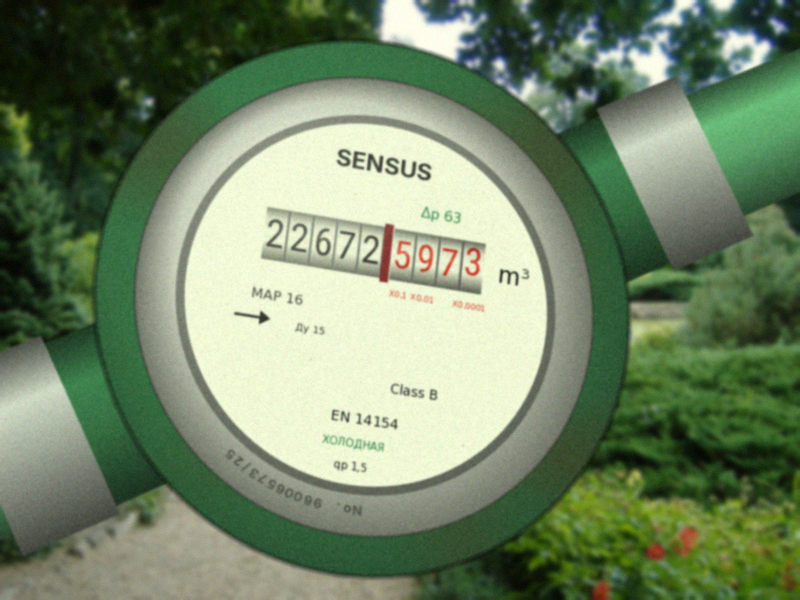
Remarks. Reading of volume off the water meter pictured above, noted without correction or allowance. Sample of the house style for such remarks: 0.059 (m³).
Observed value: 22672.5973 (m³)
